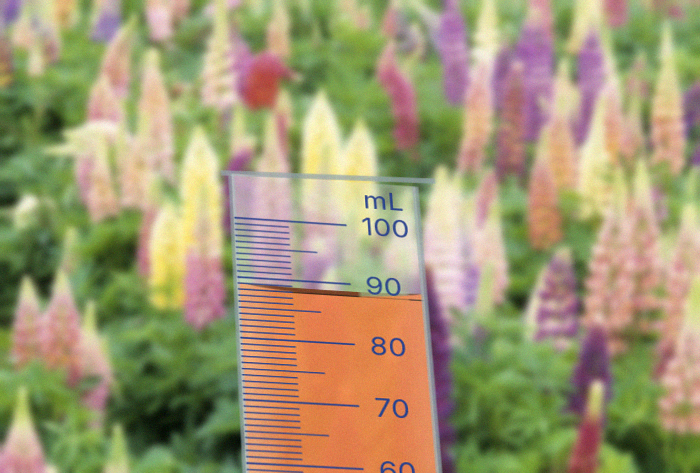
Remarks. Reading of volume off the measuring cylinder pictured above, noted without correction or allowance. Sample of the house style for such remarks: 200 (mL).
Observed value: 88 (mL)
